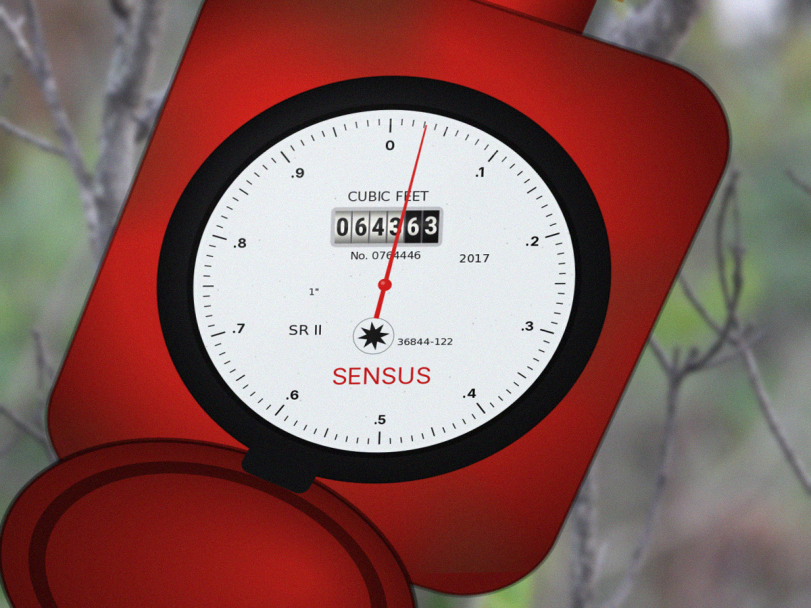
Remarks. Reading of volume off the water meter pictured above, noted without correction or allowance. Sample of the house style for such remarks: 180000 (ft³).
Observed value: 64363.03 (ft³)
